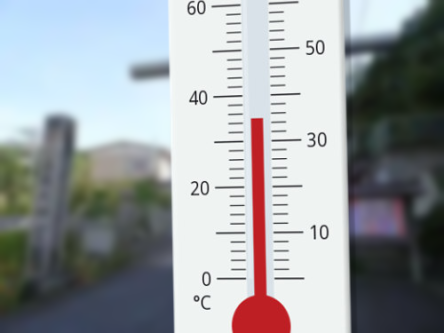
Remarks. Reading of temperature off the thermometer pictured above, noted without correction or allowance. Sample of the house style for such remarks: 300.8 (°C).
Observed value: 35 (°C)
